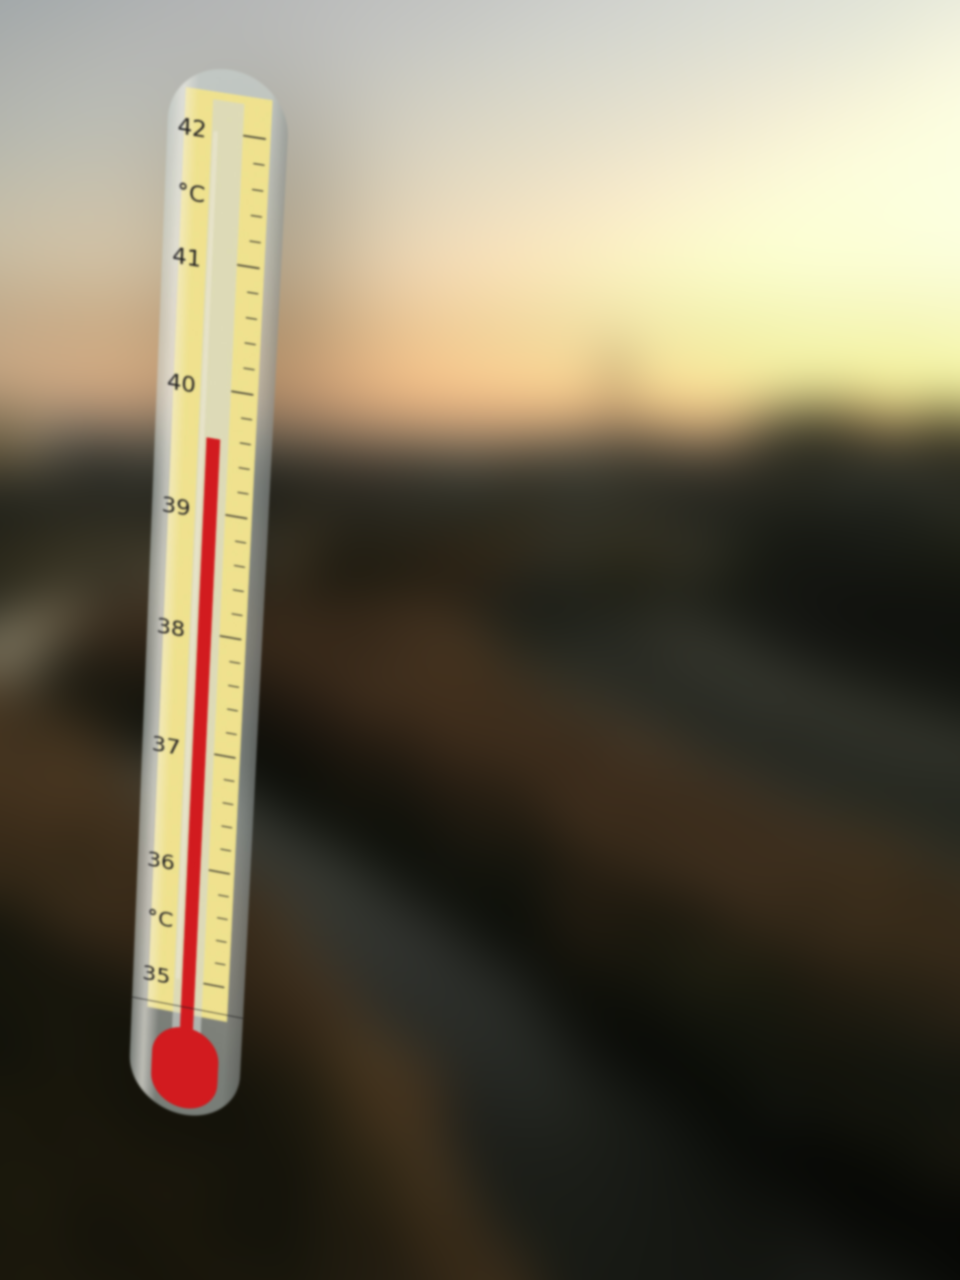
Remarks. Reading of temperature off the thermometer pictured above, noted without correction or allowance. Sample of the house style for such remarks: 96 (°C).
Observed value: 39.6 (°C)
